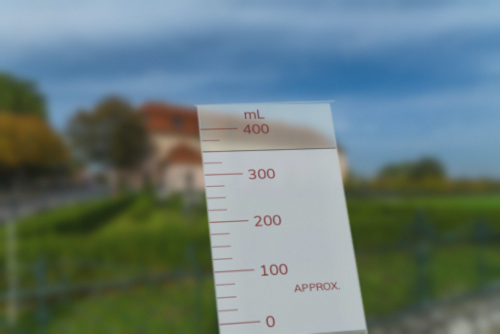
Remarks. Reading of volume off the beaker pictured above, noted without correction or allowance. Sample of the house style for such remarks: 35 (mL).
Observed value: 350 (mL)
